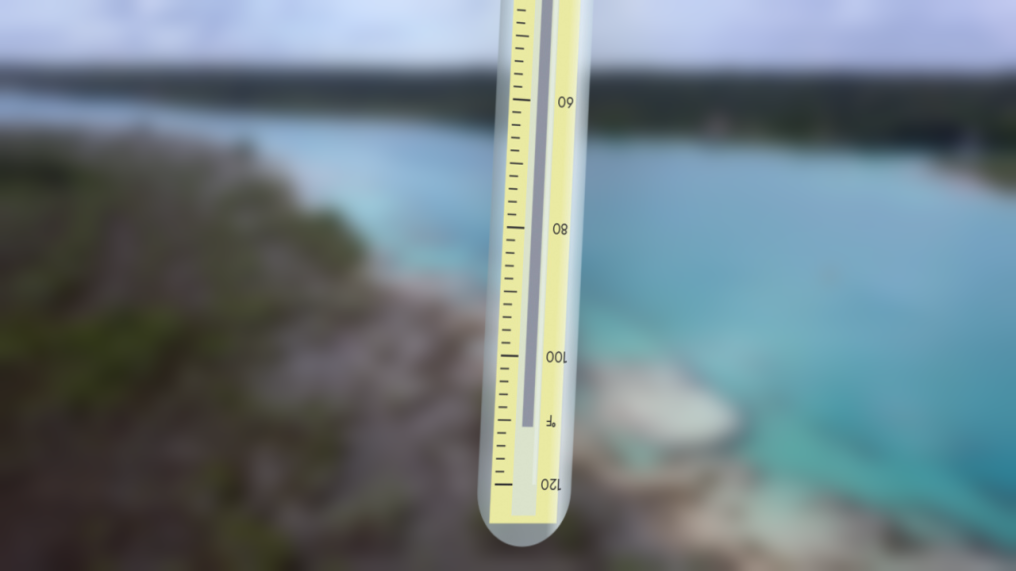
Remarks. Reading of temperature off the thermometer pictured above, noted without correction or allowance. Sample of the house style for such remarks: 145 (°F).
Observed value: 111 (°F)
